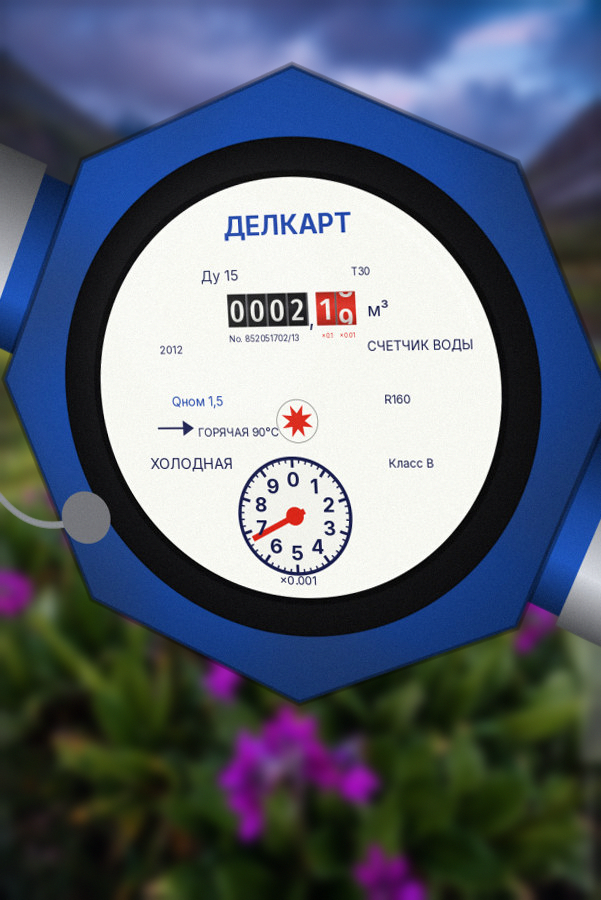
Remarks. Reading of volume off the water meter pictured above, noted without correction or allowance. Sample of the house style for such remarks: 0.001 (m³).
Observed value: 2.186 (m³)
